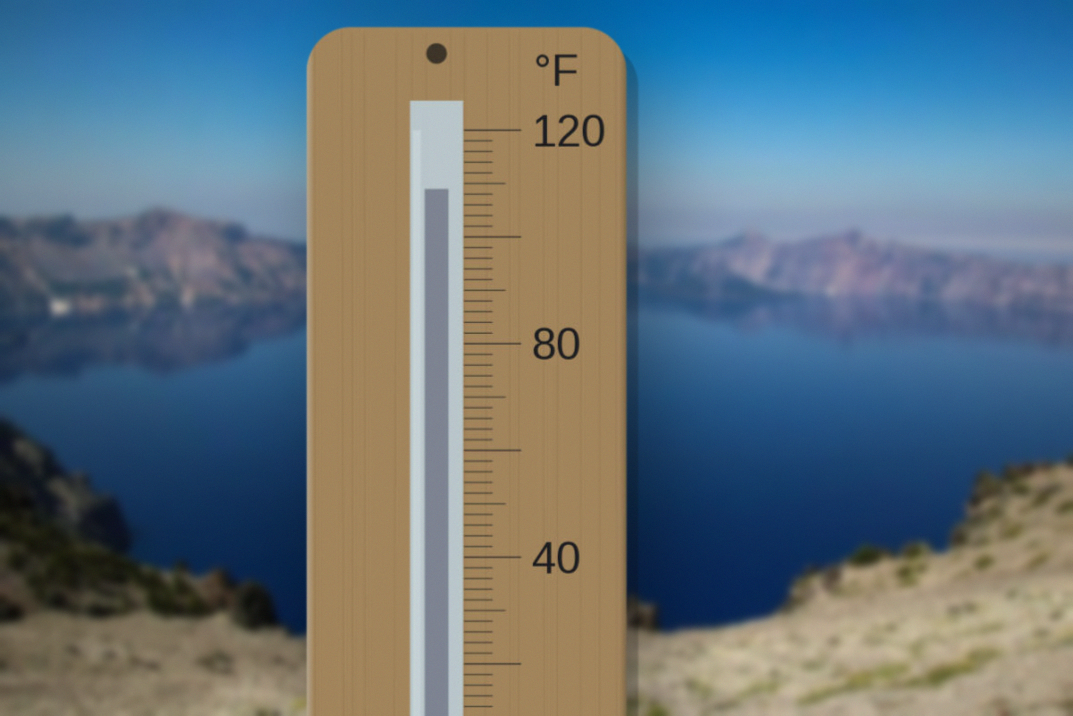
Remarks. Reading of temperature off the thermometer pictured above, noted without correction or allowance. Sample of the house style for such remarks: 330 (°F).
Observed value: 109 (°F)
